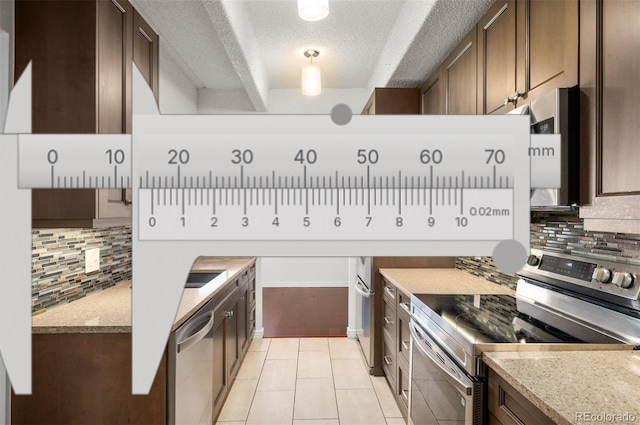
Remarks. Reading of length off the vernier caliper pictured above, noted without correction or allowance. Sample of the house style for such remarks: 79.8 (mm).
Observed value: 15.8 (mm)
